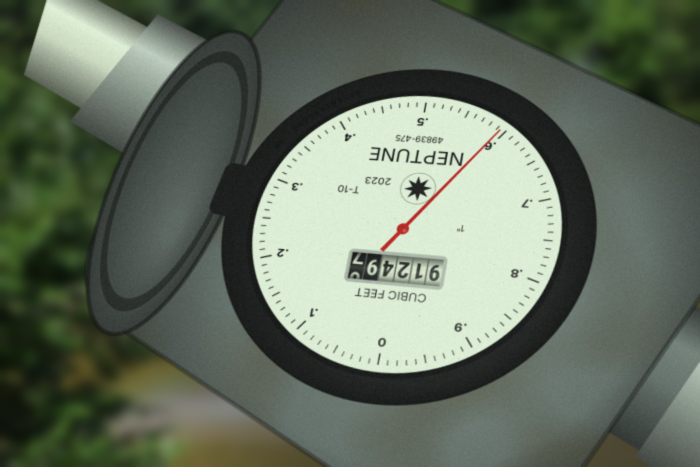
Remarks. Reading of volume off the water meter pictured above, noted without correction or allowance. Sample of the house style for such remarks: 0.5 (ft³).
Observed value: 912496.59 (ft³)
